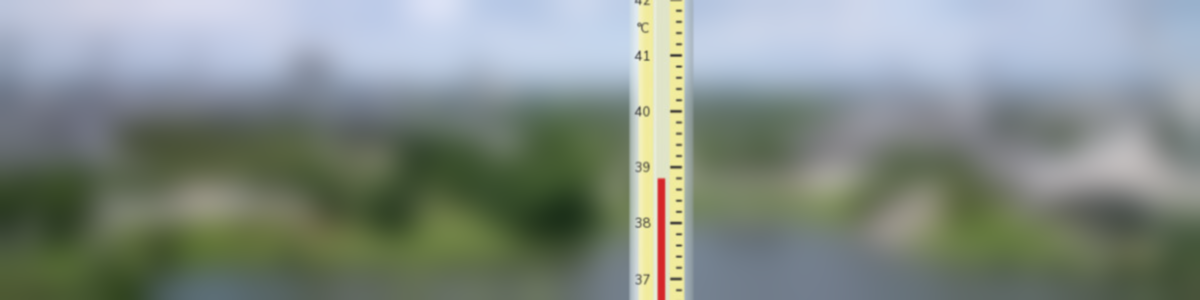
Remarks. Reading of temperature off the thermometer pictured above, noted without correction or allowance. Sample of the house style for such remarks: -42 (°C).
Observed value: 38.8 (°C)
